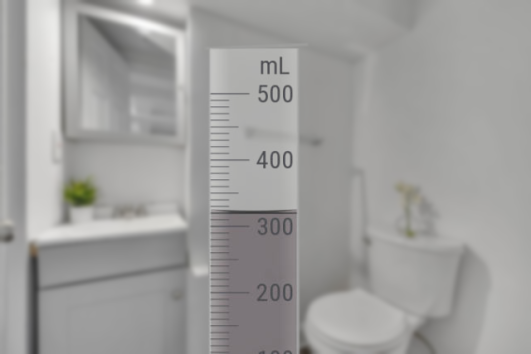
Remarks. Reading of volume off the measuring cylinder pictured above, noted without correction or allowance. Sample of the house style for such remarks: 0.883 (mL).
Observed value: 320 (mL)
